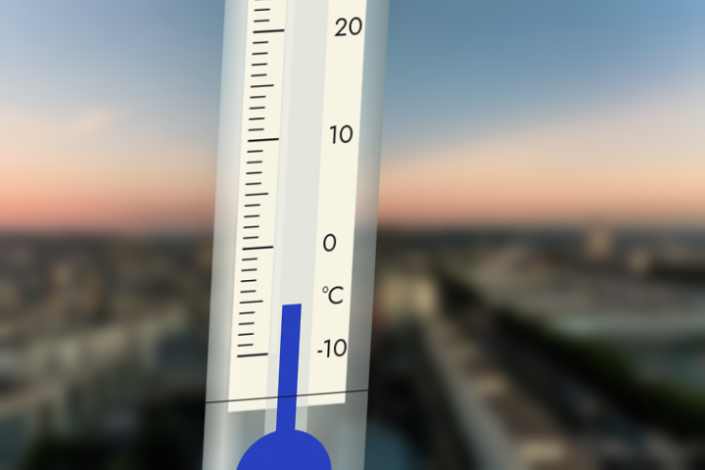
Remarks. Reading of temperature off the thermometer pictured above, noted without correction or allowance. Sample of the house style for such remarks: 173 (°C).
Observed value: -5.5 (°C)
